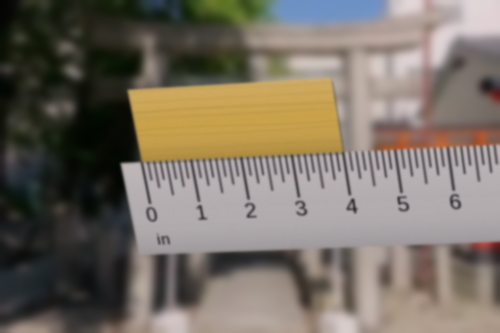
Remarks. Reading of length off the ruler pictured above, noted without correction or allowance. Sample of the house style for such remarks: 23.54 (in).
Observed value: 4 (in)
